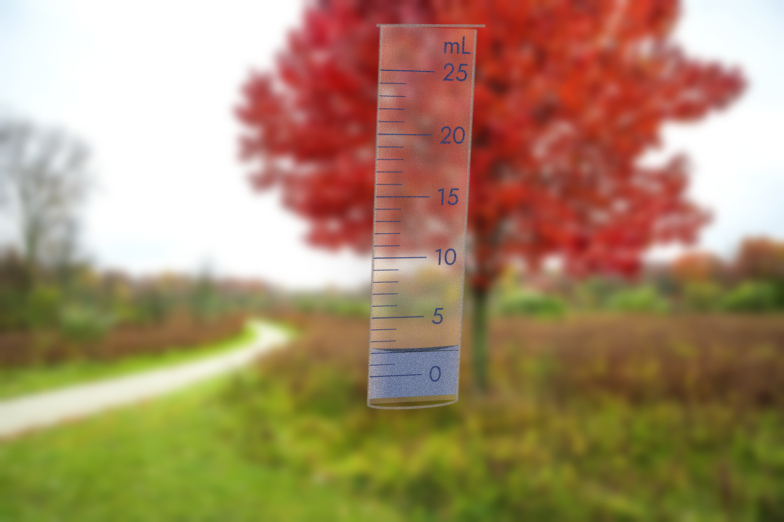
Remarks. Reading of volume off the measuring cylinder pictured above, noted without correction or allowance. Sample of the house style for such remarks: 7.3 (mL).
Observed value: 2 (mL)
